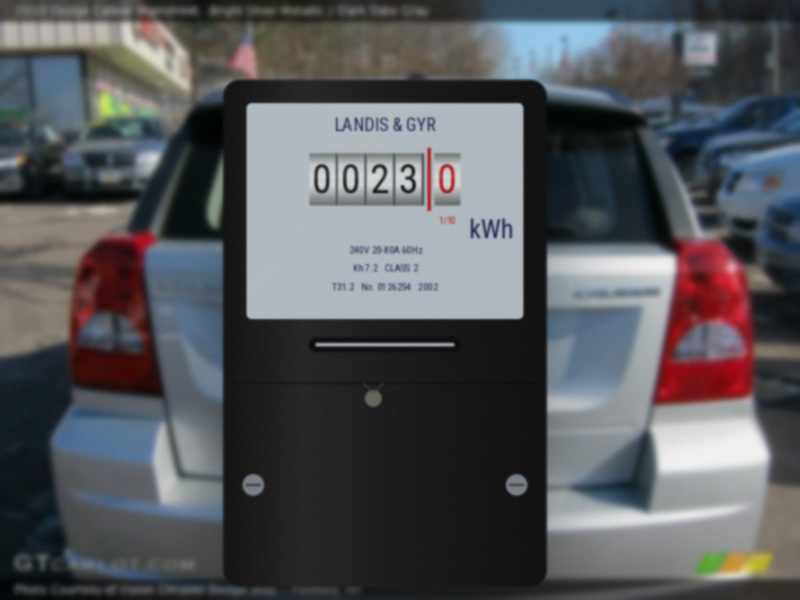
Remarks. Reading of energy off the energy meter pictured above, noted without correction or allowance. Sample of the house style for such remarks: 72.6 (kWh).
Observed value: 23.0 (kWh)
